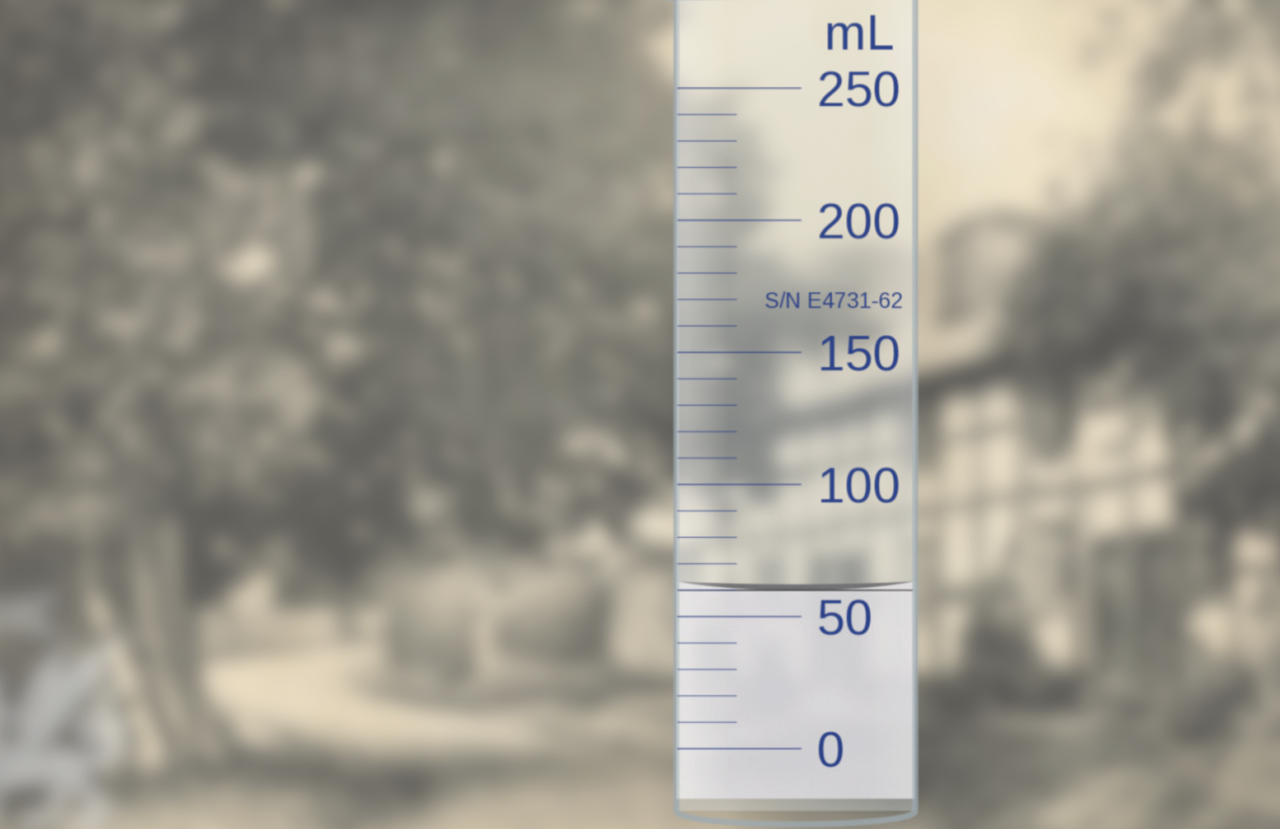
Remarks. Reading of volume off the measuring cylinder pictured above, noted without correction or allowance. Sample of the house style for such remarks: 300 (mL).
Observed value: 60 (mL)
